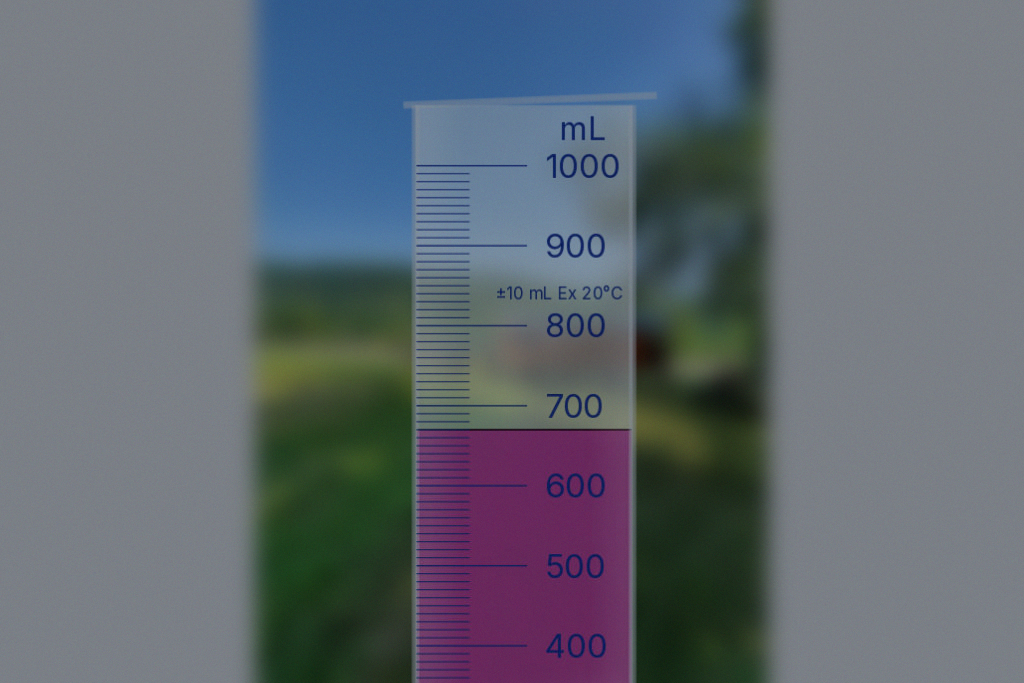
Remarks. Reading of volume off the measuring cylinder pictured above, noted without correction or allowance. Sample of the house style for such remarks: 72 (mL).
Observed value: 670 (mL)
